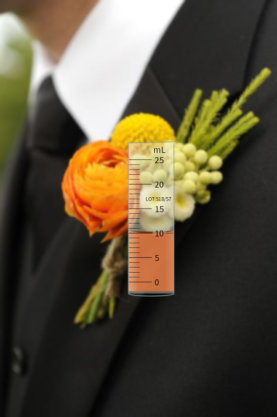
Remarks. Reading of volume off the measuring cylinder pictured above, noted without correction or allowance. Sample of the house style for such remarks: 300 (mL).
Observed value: 10 (mL)
